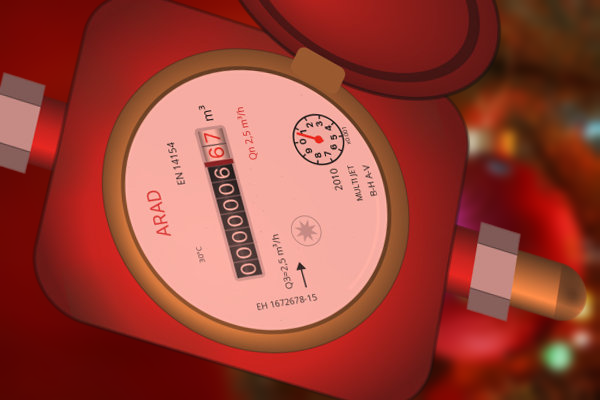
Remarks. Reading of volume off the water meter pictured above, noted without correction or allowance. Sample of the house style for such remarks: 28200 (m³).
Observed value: 6.670 (m³)
